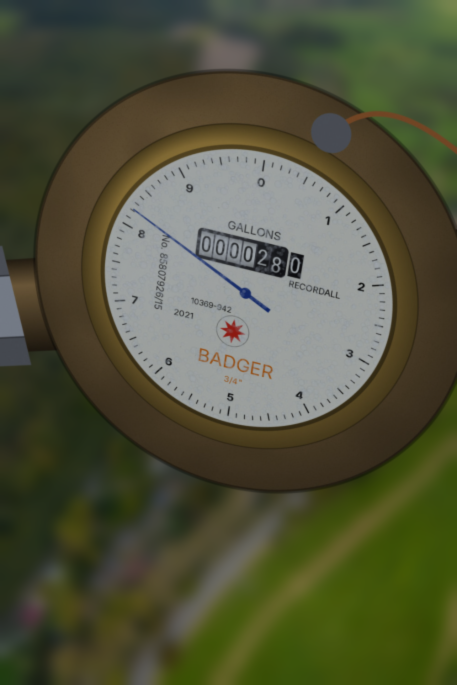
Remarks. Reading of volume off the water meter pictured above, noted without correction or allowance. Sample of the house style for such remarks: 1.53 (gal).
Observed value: 278.2 (gal)
